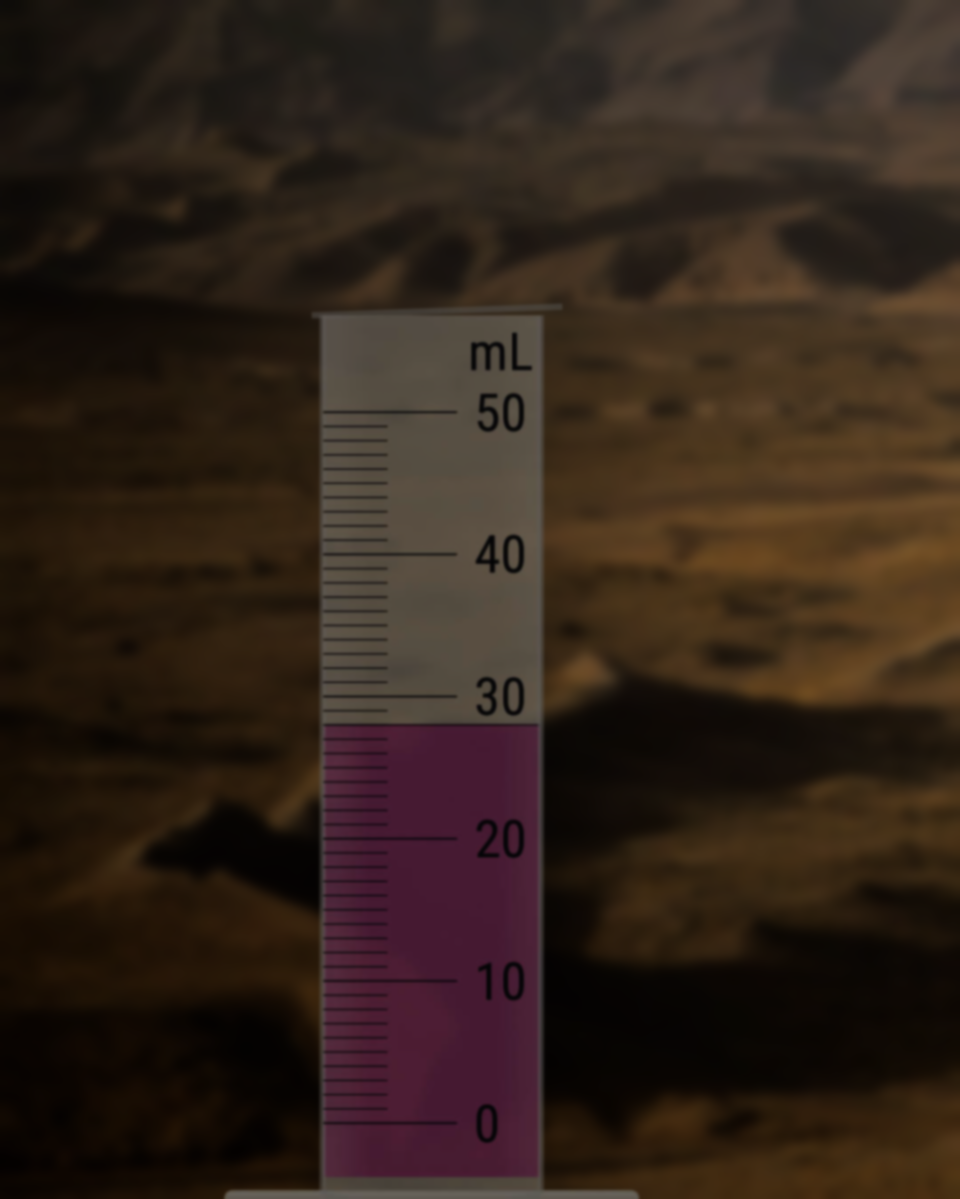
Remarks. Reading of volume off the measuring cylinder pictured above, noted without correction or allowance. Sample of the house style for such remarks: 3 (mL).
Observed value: 28 (mL)
